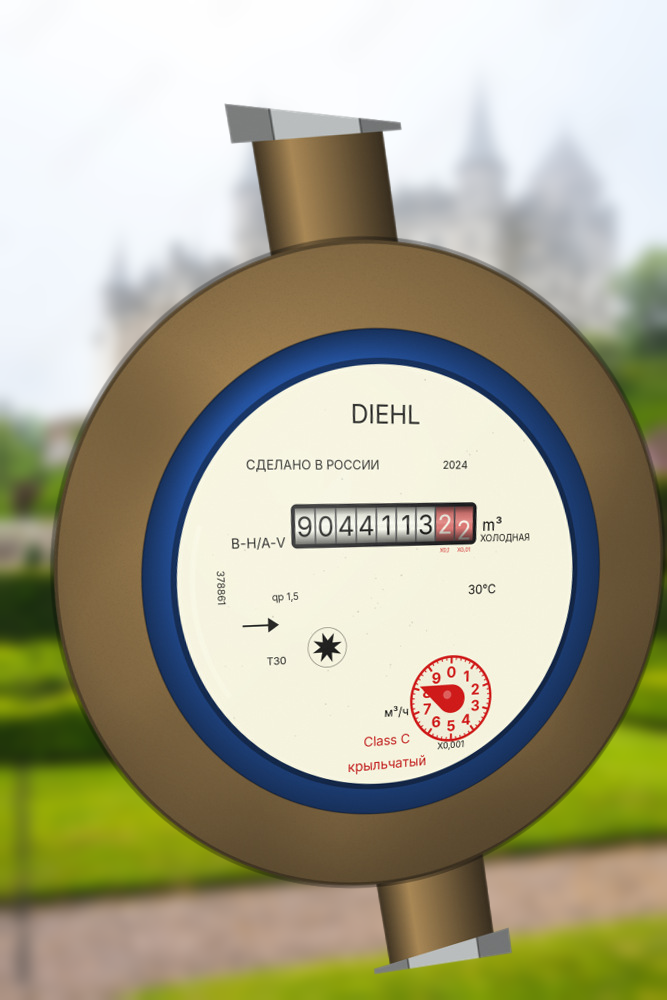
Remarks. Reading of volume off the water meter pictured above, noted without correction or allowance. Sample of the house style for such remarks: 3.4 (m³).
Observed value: 9044113.218 (m³)
